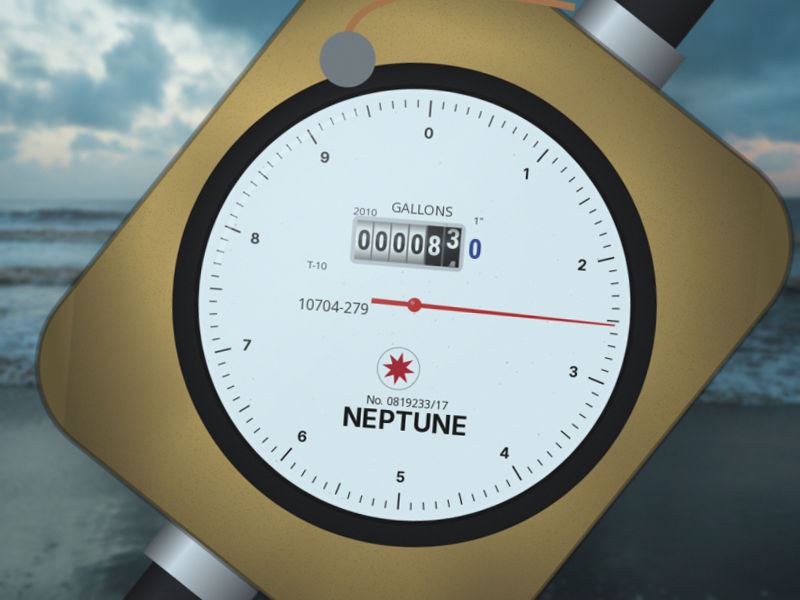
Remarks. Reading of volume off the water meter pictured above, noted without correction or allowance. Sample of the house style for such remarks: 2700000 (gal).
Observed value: 832.5 (gal)
